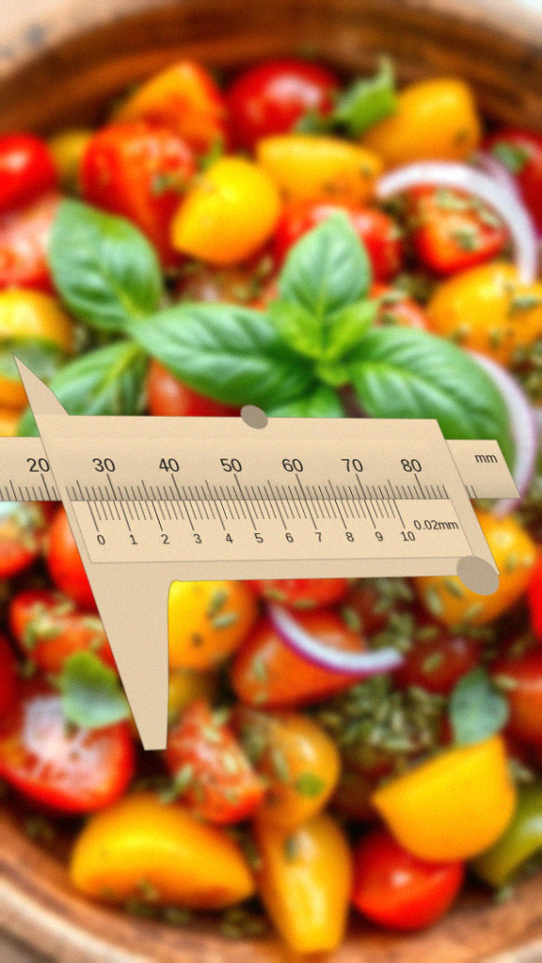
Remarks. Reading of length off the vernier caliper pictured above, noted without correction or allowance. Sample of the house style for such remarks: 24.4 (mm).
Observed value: 25.6 (mm)
